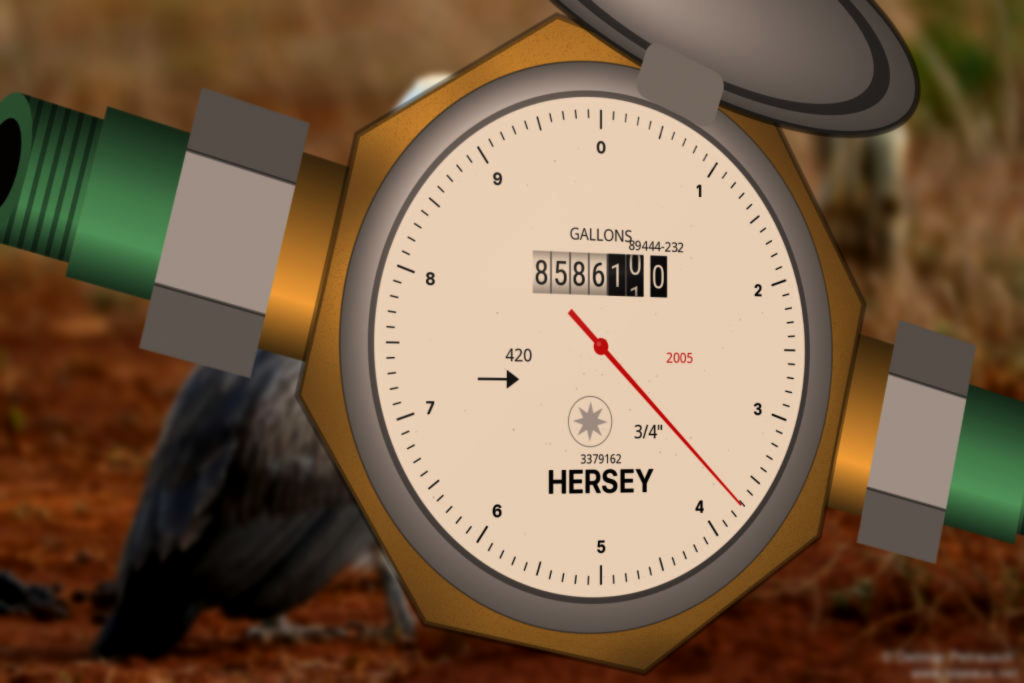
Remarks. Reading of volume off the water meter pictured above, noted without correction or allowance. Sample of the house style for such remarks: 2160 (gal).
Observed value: 8586103.7 (gal)
